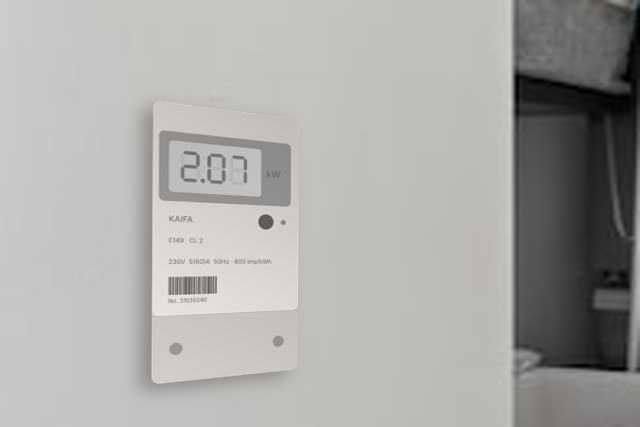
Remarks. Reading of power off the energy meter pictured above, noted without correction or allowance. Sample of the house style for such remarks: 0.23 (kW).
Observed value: 2.07 (kW)
